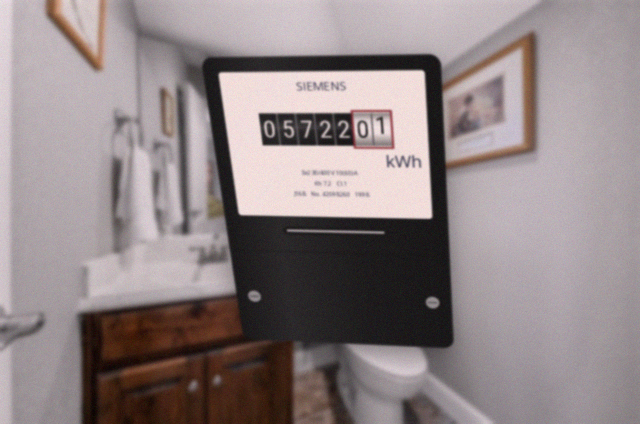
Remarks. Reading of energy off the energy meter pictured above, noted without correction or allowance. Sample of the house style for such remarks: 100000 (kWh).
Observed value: 5722.01 (kWh)
